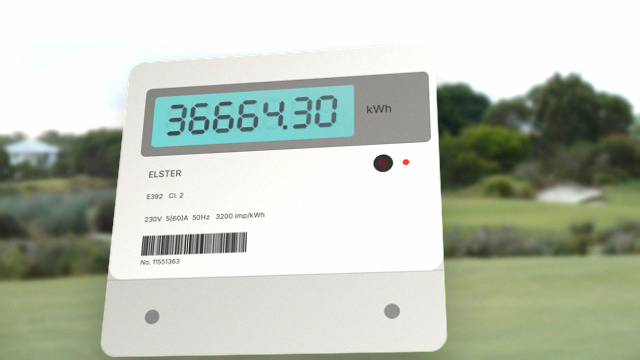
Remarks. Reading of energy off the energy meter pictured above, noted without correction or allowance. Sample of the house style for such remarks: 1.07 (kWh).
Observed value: 36664.30 (kWh)
